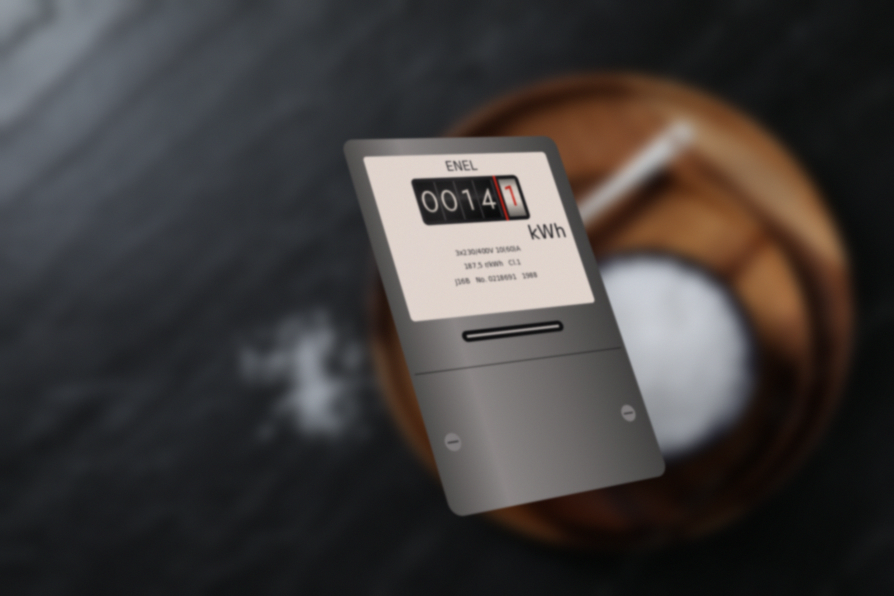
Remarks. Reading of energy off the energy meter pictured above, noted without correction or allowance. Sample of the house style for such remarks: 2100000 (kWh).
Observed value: 14.1 (kWh)
